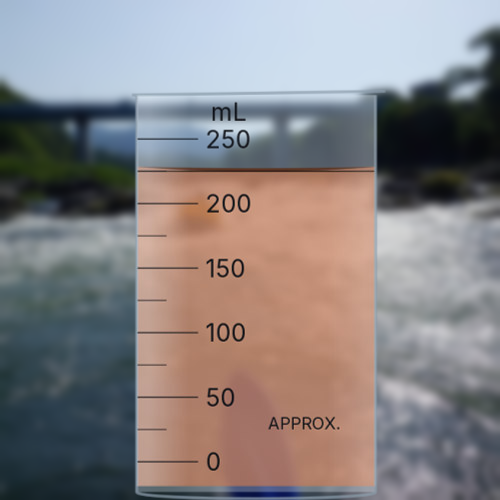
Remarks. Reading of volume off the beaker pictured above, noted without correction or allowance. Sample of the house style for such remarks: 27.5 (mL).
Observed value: 225 (mL)
